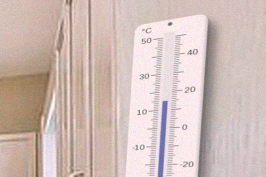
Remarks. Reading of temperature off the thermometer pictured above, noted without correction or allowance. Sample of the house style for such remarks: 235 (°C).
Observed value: 15 (°C)
